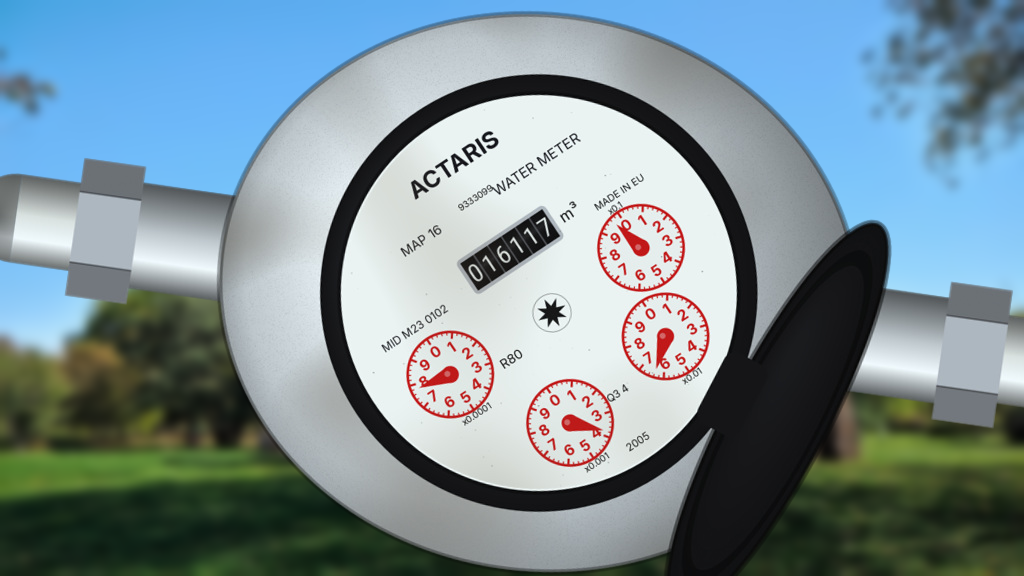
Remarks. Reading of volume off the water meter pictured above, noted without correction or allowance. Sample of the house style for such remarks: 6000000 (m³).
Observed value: 16116.9637 (m³)
